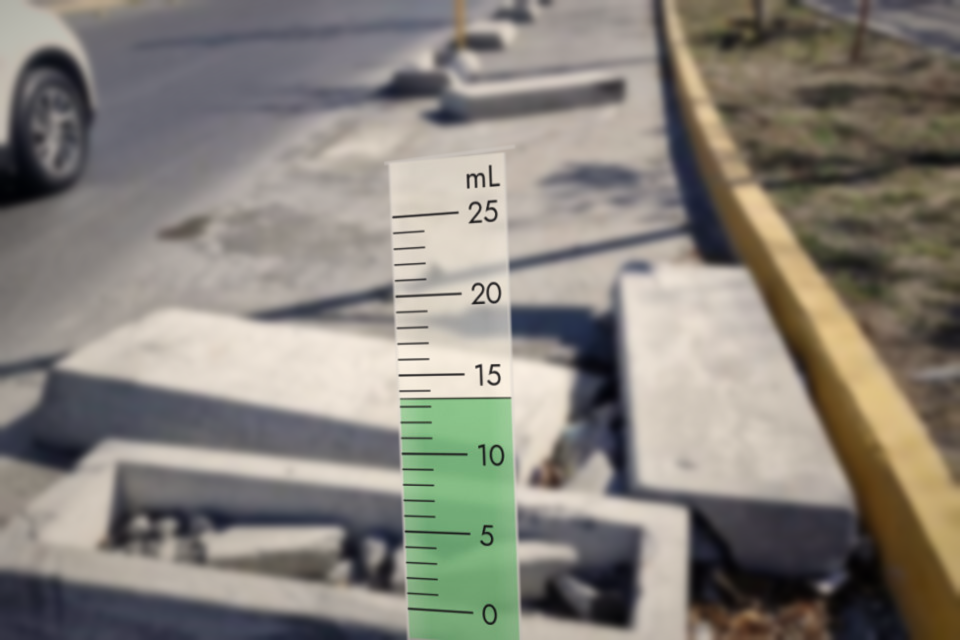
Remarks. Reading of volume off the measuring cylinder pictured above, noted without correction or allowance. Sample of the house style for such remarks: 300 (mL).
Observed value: 13.5 (mL)
